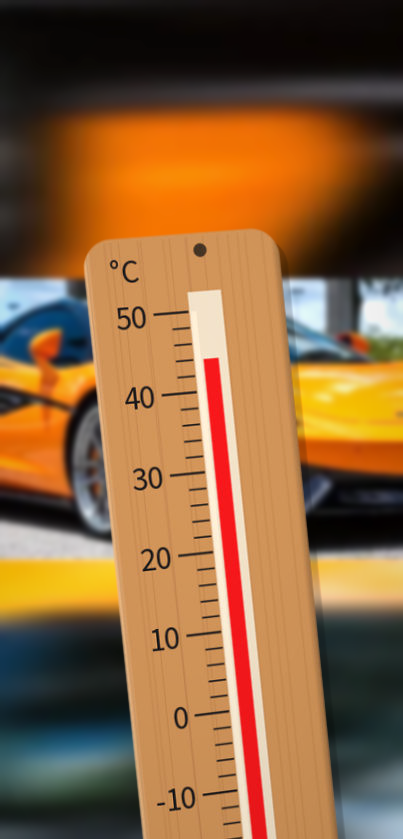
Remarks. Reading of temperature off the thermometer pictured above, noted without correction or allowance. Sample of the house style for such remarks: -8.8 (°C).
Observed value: 44 (°C)
